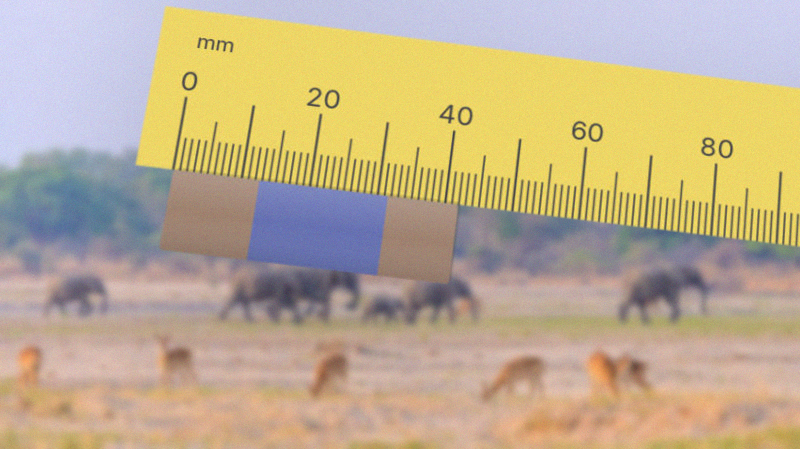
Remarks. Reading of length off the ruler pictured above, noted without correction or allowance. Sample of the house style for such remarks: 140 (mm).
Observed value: 42 (mm)
